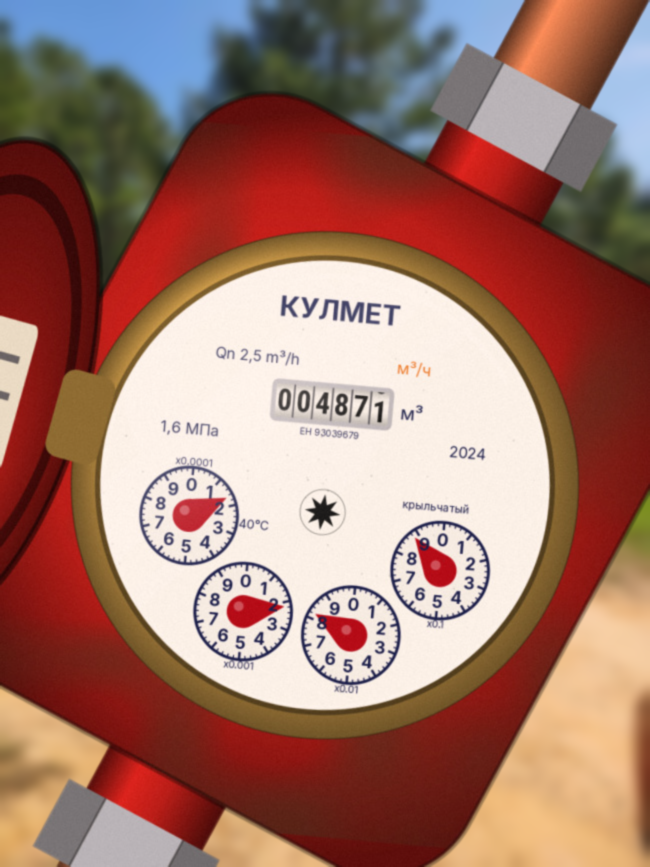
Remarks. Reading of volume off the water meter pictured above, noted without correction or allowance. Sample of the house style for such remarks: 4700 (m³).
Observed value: 4870.8821 (m³)
